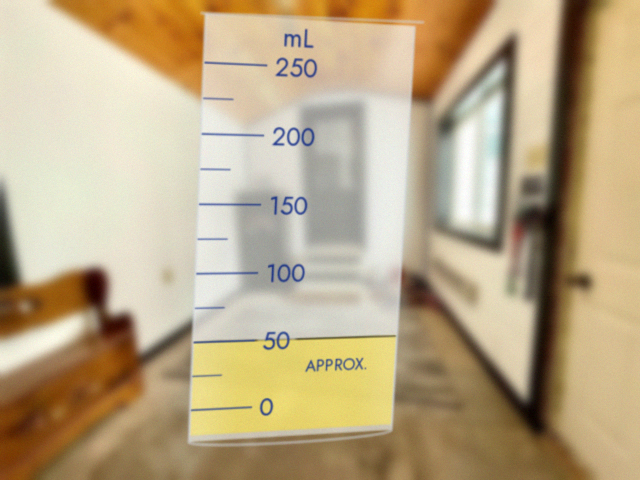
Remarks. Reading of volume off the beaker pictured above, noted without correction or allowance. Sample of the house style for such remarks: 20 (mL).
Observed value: 50 (mL)
